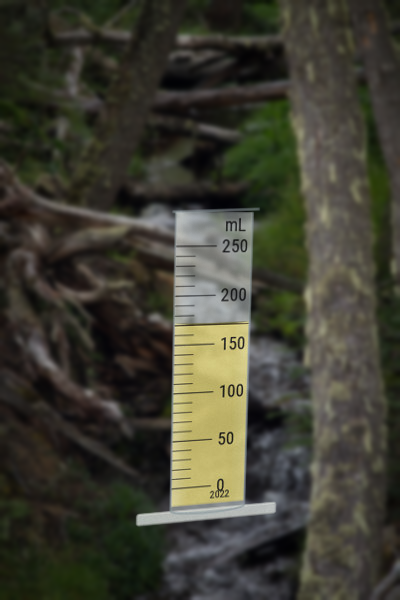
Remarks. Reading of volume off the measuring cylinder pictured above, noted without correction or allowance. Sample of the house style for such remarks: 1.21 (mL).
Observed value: 170 (mL)
